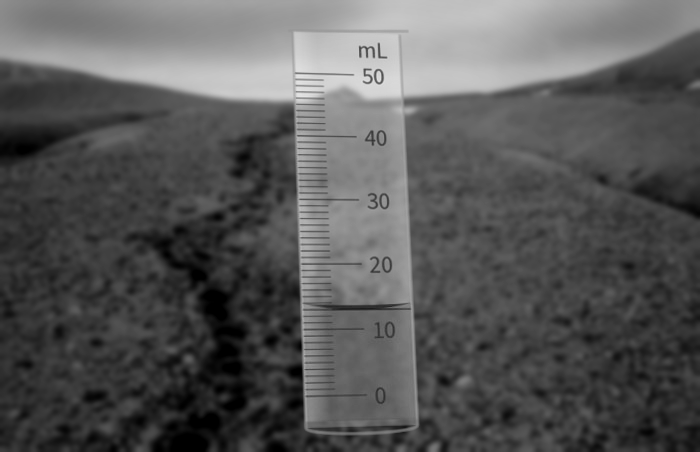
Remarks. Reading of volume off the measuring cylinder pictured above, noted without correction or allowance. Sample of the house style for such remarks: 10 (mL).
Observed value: 13 (mL)
